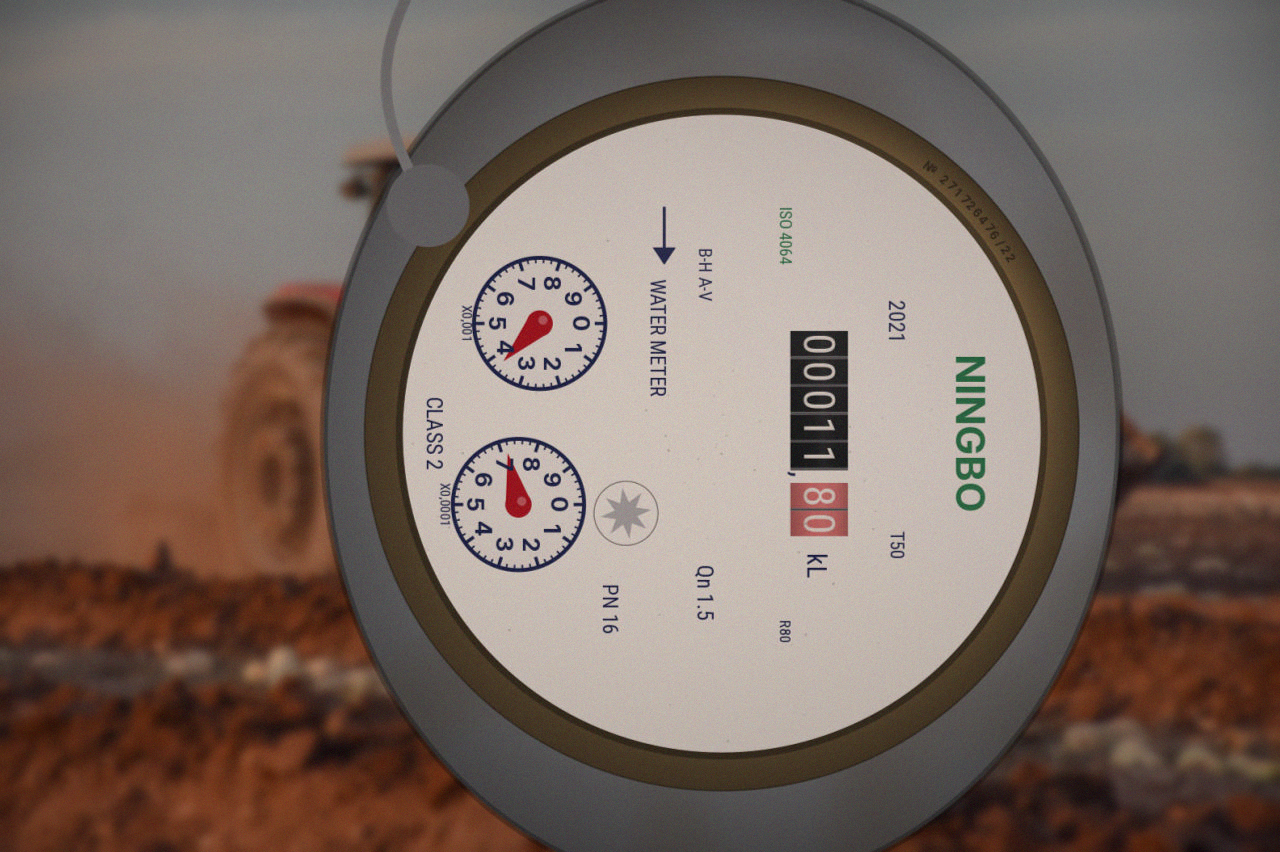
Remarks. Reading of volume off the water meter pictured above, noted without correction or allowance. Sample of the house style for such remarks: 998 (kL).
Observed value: 11.8037 (kL)
